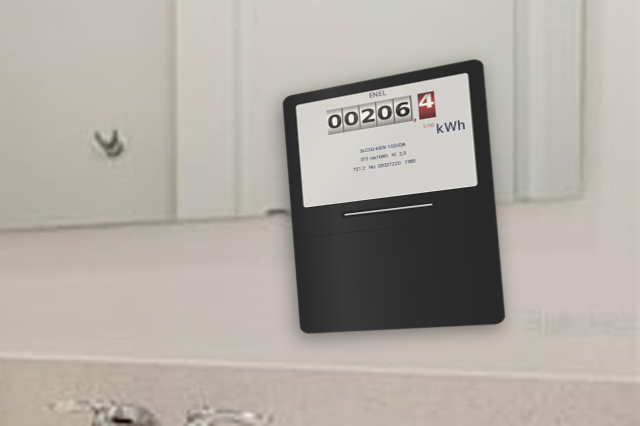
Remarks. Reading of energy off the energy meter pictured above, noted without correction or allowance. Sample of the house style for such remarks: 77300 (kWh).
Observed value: 206.4 (kWh)
